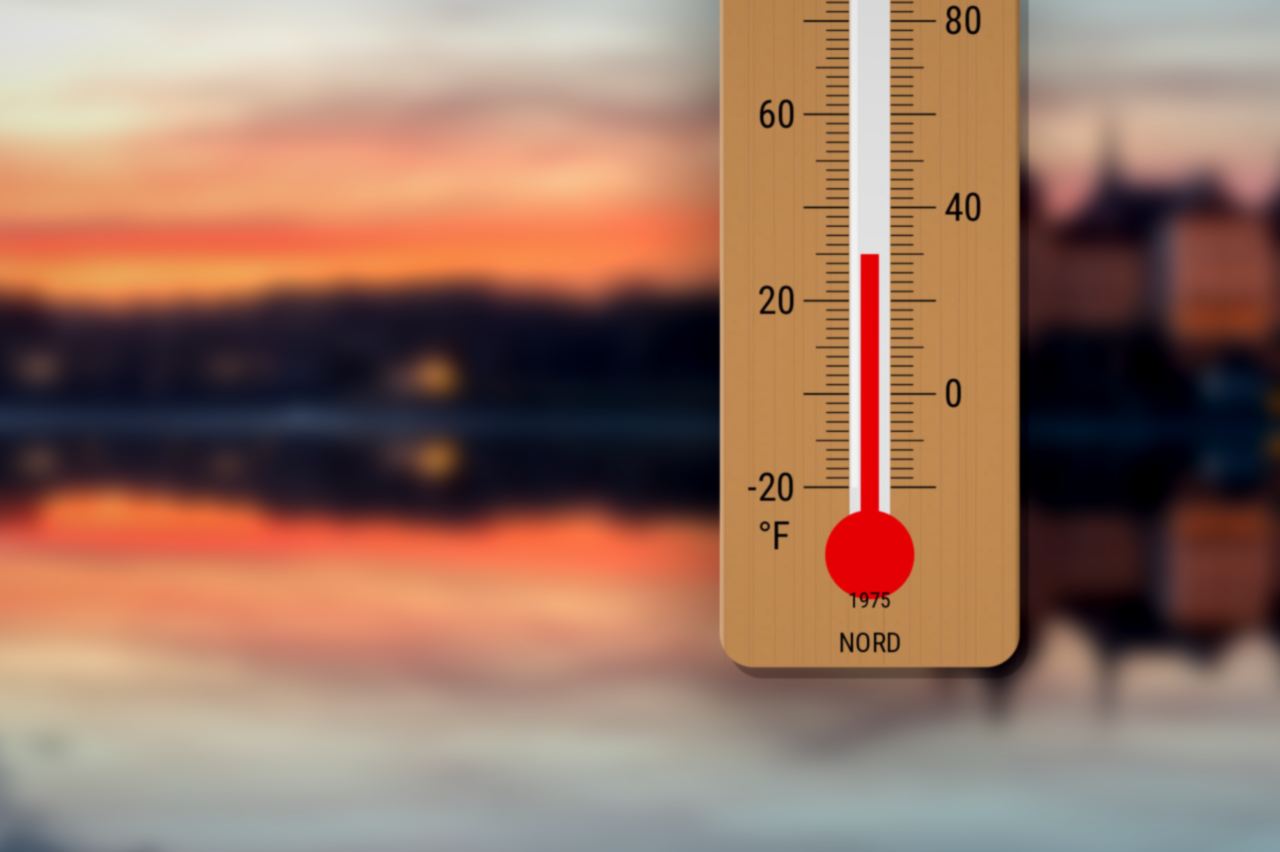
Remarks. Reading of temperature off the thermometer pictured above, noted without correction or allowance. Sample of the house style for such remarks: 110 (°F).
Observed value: 30 (°F)
